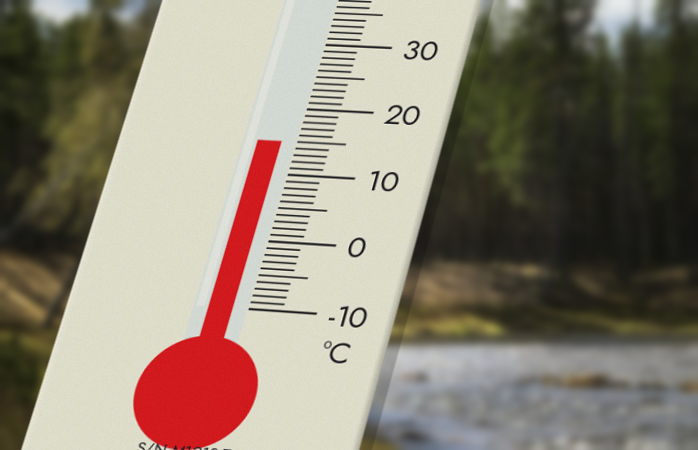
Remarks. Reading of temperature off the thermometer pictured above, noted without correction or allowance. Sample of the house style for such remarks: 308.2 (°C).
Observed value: 15 (°C)
